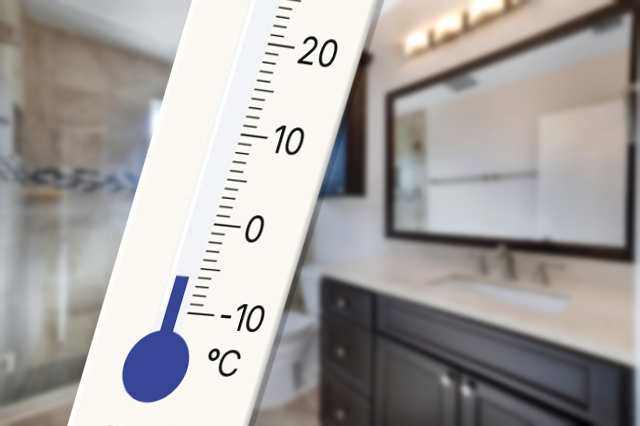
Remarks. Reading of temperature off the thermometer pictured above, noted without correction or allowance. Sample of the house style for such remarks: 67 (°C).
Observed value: -6 (°C)
